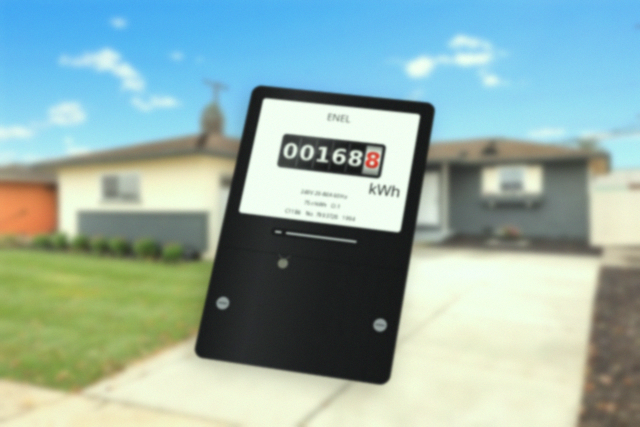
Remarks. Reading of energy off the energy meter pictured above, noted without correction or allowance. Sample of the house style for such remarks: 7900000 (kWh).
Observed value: 168.8 (kWh)
